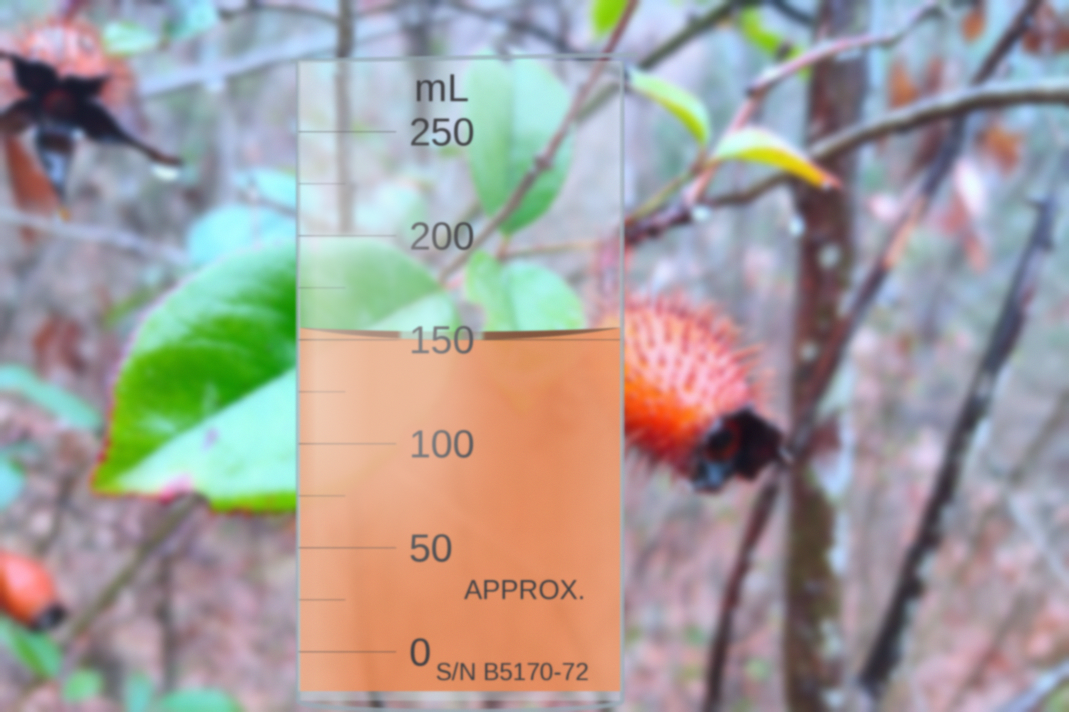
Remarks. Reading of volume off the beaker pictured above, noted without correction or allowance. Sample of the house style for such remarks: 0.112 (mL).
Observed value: 150 (mL)
